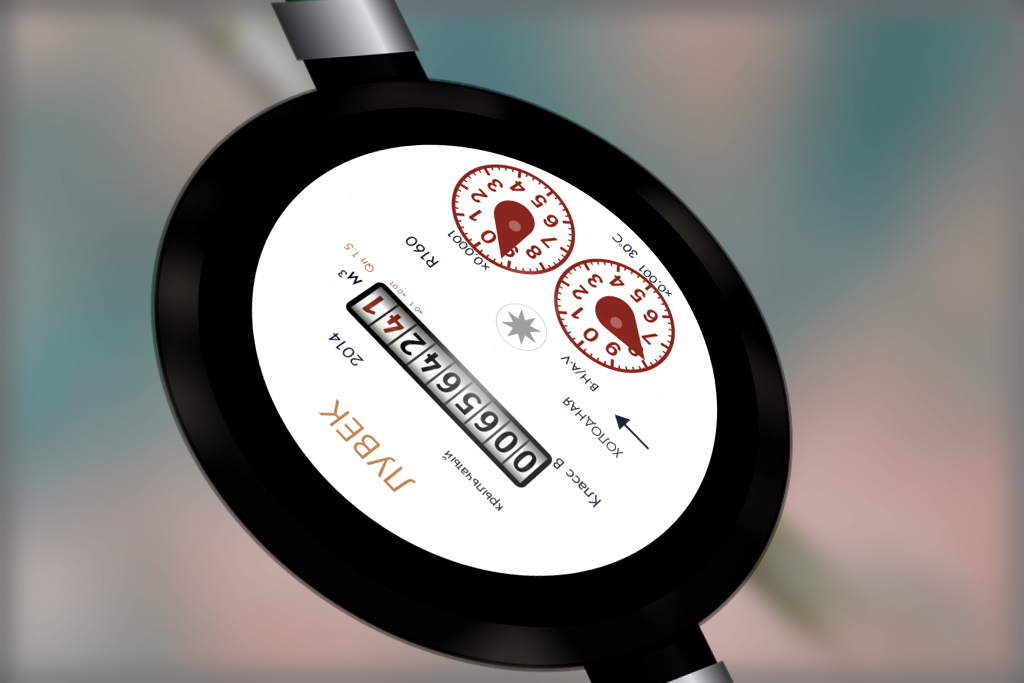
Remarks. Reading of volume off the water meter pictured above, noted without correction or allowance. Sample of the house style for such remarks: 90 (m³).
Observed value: 65642.4179 (m³)
